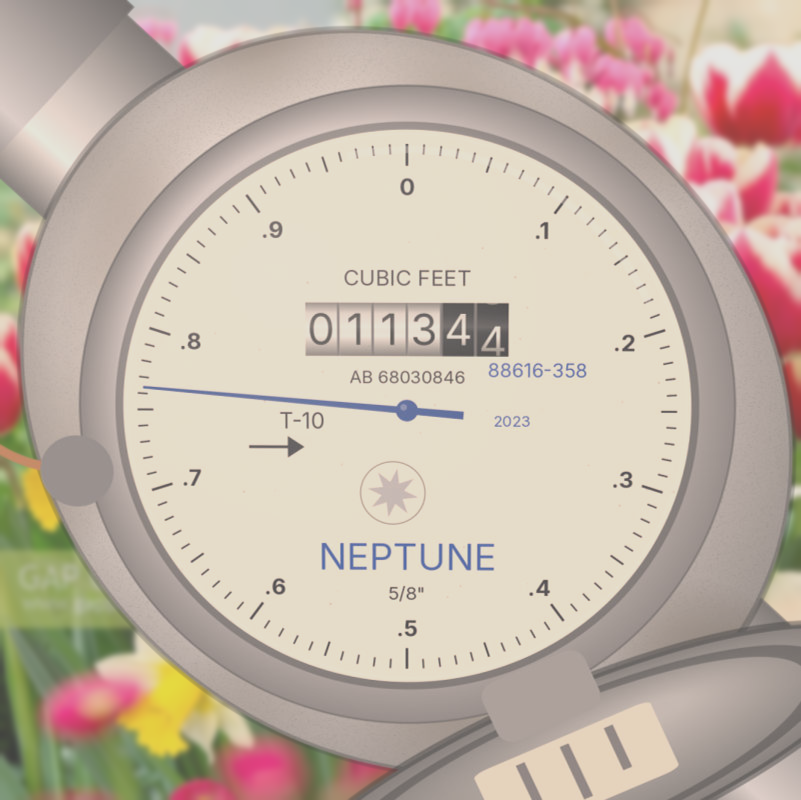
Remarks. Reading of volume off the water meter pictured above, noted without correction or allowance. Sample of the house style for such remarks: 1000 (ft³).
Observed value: 11343.76 (ft³)
